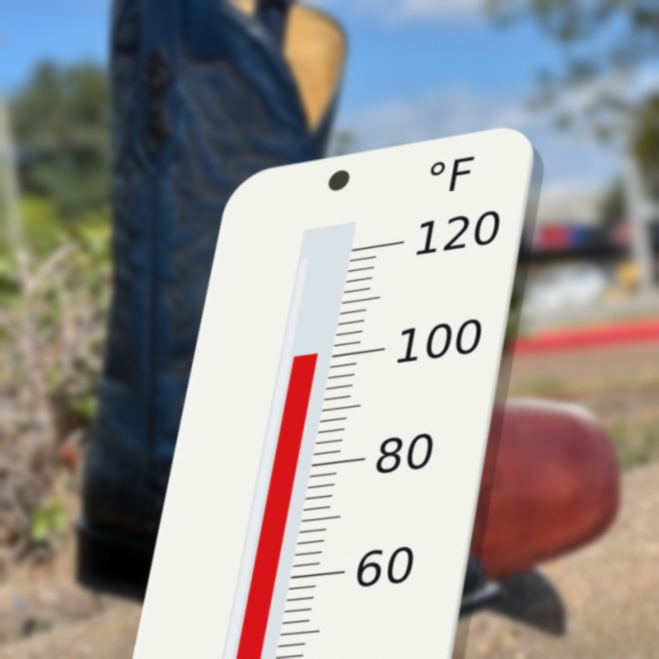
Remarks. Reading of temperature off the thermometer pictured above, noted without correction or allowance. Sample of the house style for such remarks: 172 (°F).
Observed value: 101 (°F)
